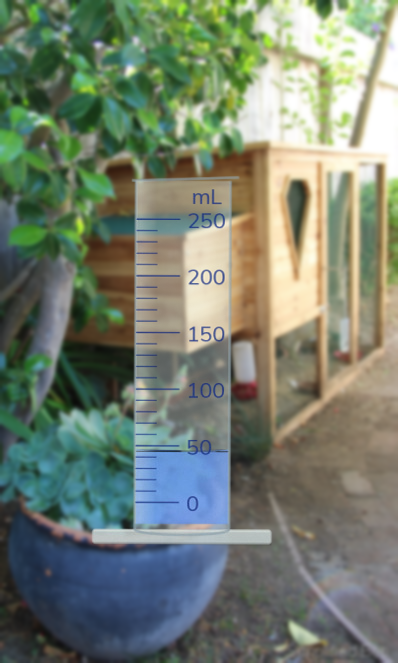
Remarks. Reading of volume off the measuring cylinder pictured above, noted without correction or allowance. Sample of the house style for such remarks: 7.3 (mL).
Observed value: 45 (mL)
